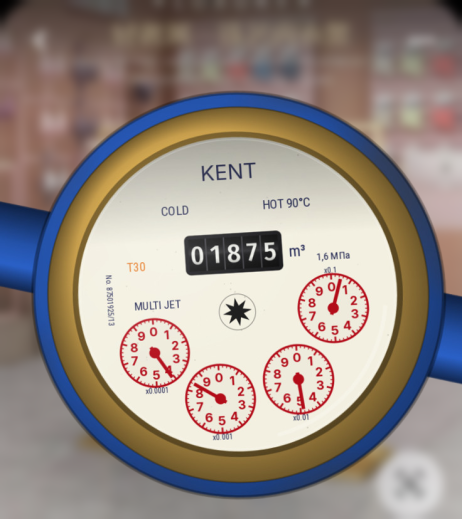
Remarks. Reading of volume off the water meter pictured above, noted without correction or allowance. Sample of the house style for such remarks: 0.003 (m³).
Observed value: 1875.0484 (m³)
